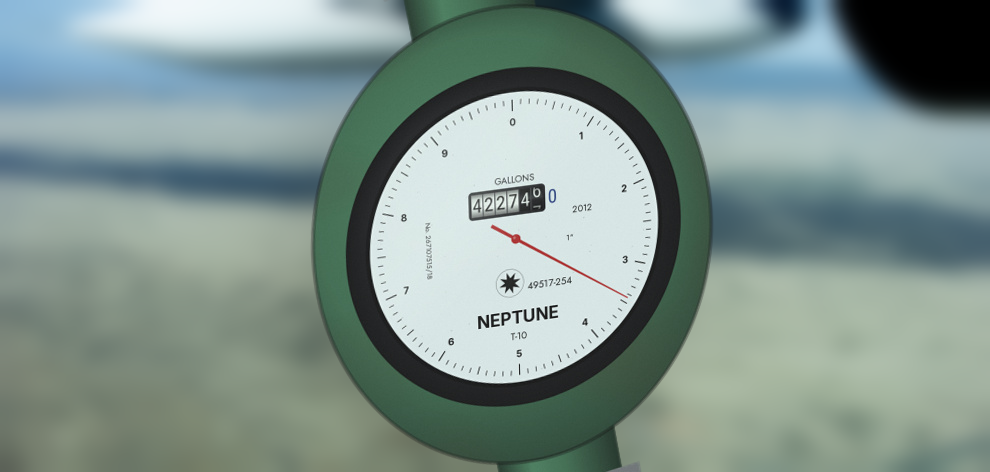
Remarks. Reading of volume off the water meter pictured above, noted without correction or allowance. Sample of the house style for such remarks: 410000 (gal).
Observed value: 4227463.4 (gal)
